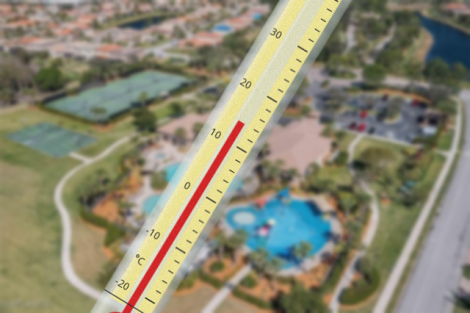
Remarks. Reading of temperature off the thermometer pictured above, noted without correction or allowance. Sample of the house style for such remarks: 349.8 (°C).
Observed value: 14 (°C)
